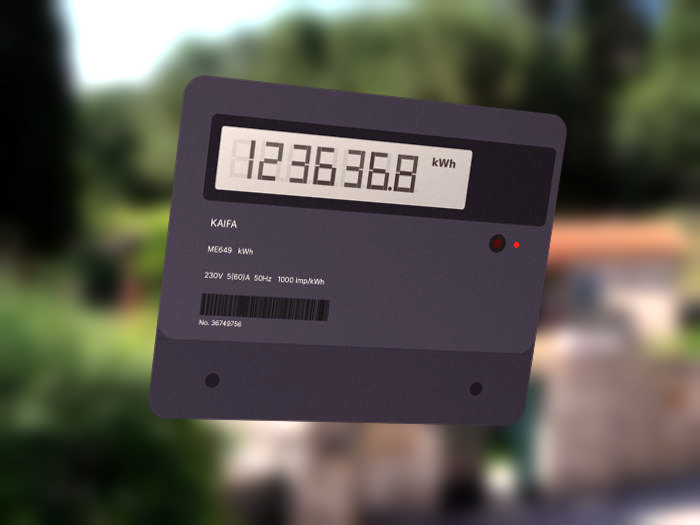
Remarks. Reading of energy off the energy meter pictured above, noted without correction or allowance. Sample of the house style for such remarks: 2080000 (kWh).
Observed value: 123636.8 (kWh)
